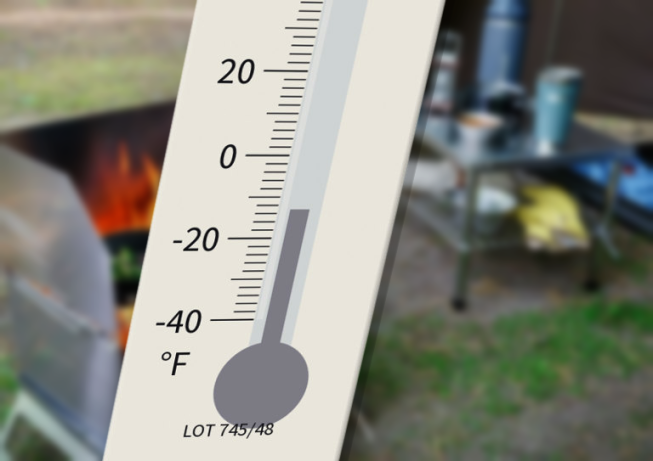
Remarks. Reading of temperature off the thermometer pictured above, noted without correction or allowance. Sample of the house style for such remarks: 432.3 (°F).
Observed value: -13 (°F)
